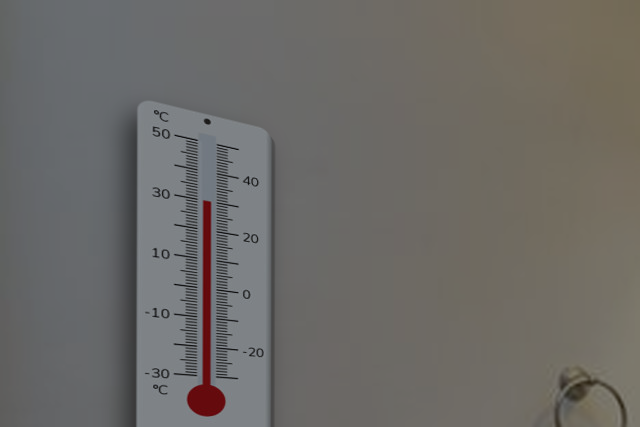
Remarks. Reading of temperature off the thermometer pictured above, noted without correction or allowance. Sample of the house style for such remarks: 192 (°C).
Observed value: 30 (°C)
